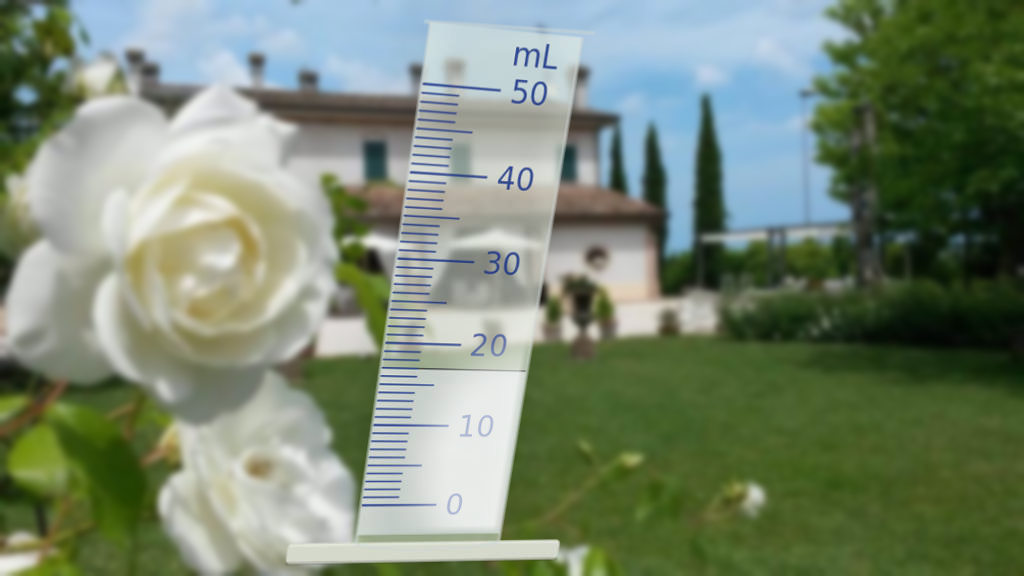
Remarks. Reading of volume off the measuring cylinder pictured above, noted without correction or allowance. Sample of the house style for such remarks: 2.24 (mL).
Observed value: 17 (mL)
